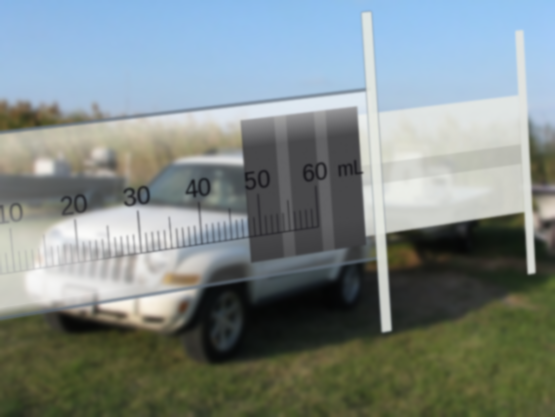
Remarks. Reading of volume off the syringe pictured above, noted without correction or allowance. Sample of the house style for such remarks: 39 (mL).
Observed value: 48 (mL)
